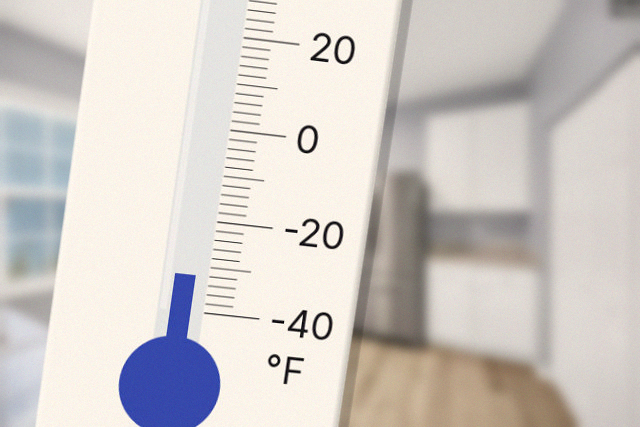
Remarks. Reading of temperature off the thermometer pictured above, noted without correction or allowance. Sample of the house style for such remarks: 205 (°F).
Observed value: -32 (°F)
